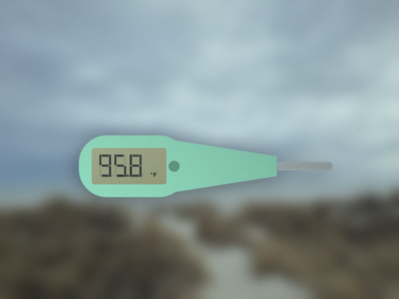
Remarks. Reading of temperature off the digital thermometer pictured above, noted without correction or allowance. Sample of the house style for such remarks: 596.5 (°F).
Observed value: 95.8 (°F)
